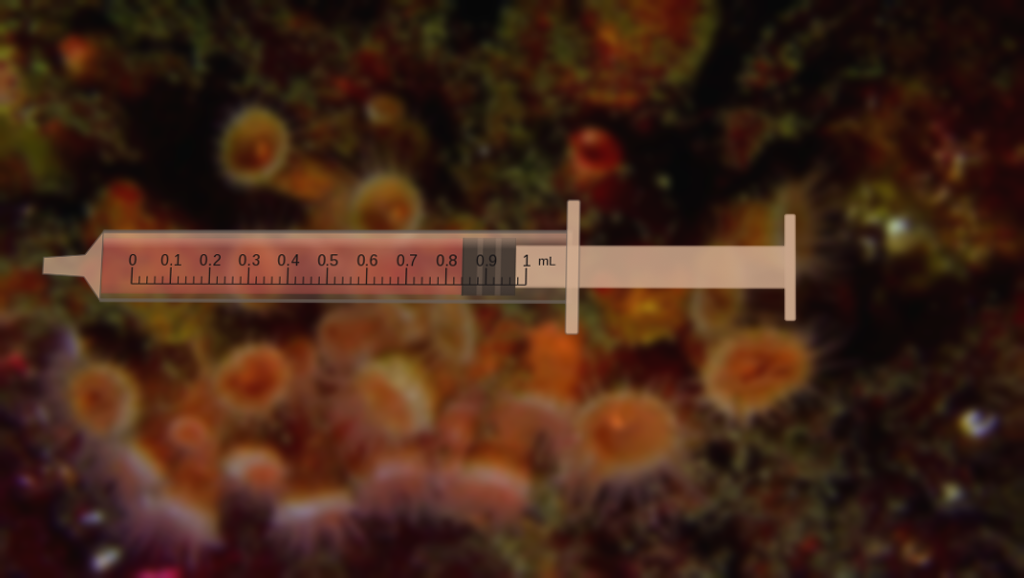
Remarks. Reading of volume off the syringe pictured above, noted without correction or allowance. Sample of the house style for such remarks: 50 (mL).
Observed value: 0.84 (mL)
